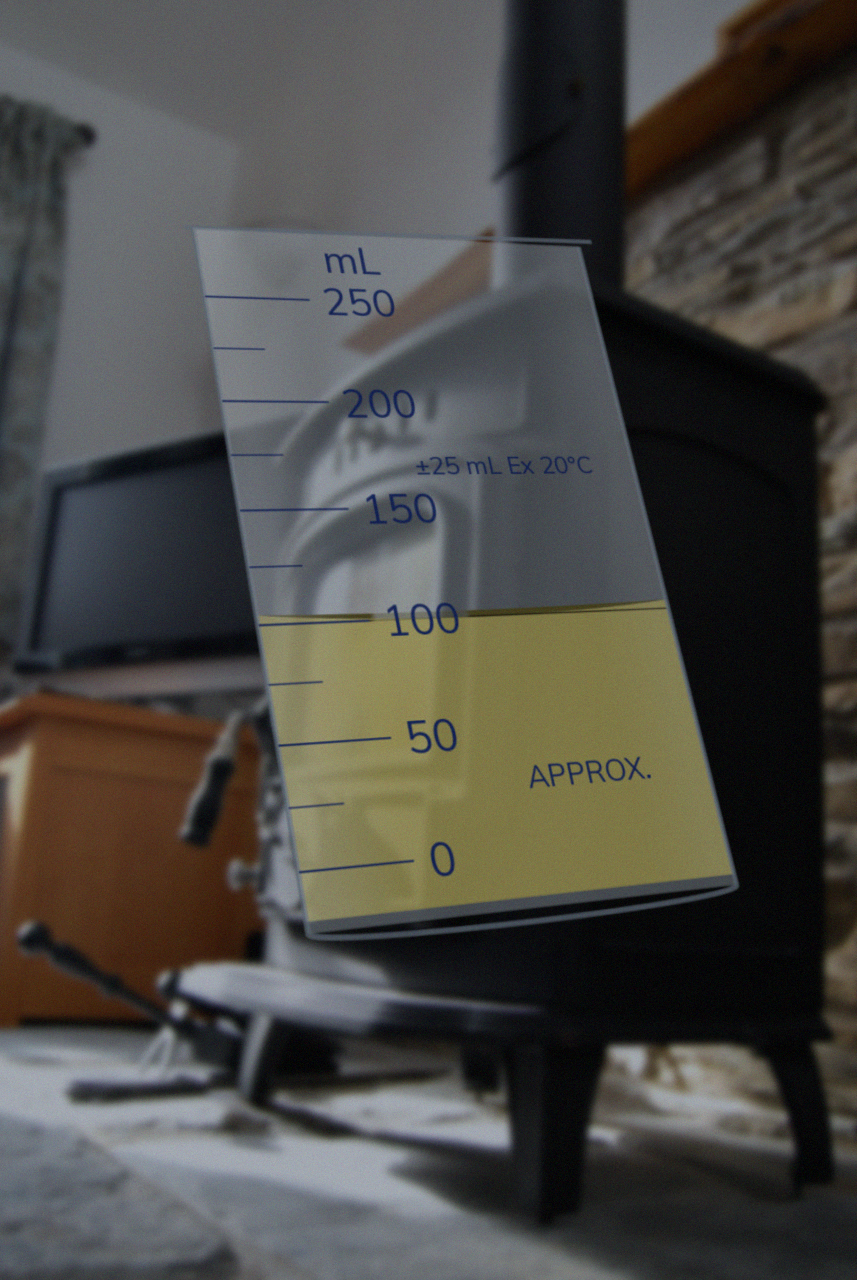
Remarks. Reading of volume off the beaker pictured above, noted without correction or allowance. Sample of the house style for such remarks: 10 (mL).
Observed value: 100 (mL)
